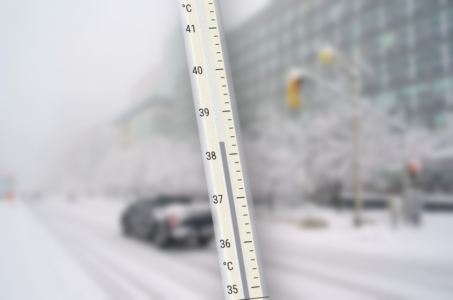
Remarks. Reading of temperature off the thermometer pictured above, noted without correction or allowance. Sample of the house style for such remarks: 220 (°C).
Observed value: 38.3 (°C)
